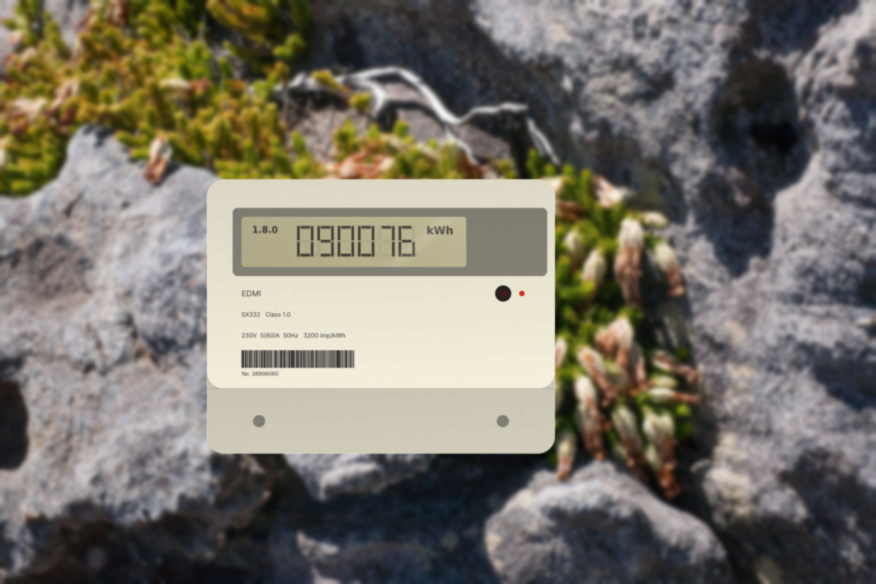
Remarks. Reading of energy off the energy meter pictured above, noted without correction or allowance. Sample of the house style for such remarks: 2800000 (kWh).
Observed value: 90076 (kWh)
